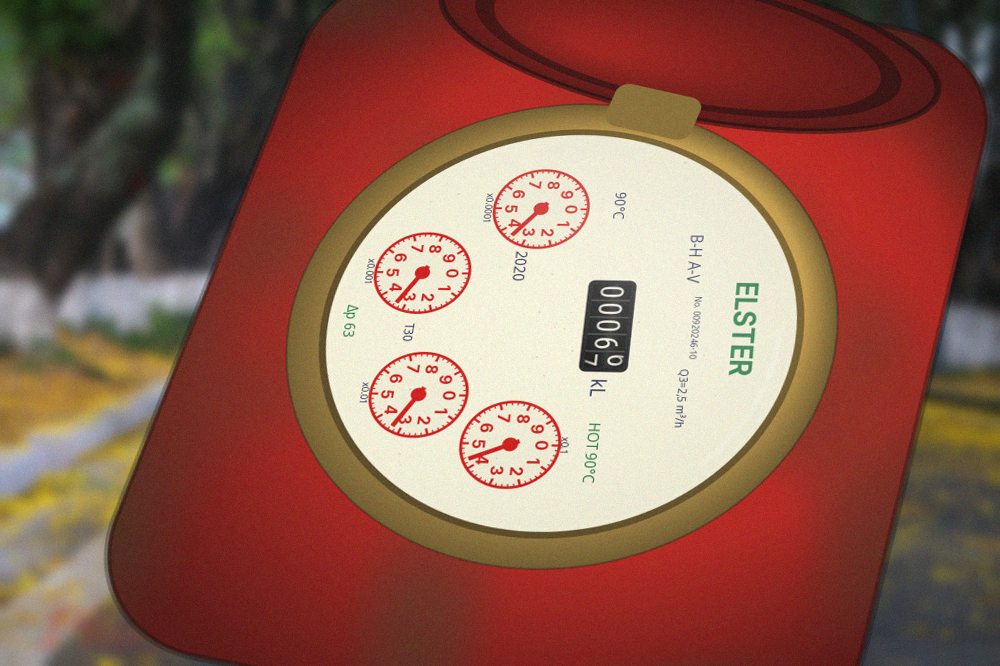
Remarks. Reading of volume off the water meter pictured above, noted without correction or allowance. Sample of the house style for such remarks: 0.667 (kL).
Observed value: 66.4333 (kL)
